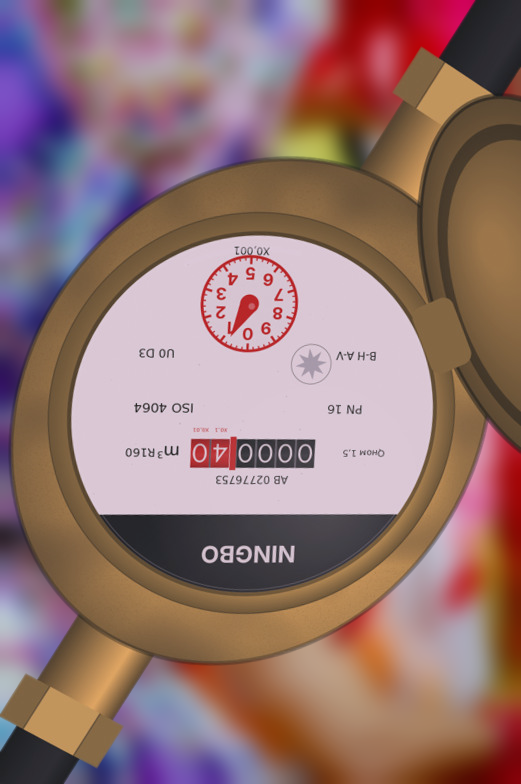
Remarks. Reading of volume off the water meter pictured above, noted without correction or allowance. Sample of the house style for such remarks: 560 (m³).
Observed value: 0.400 (m³)
